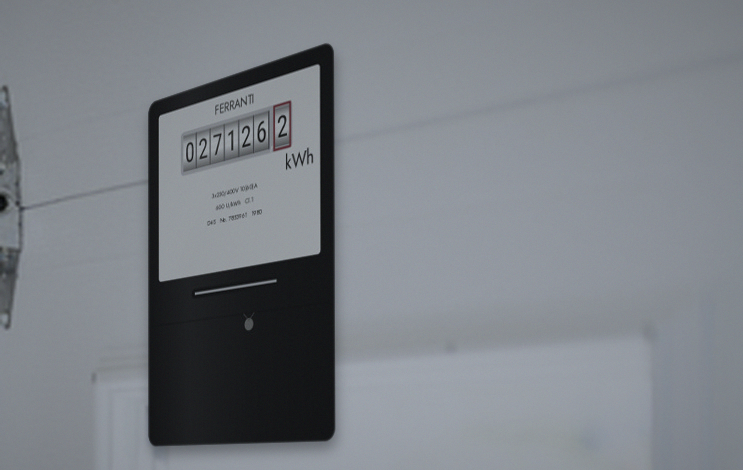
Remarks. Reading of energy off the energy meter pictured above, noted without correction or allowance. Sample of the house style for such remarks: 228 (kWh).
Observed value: 27126.2 (kWh)
